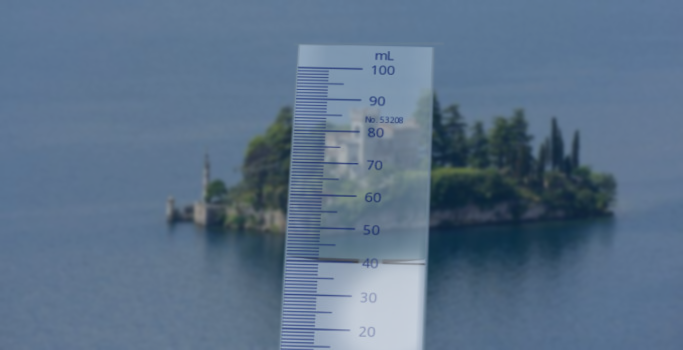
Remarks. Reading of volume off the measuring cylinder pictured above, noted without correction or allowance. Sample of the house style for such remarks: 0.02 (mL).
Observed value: 40 (mL)
